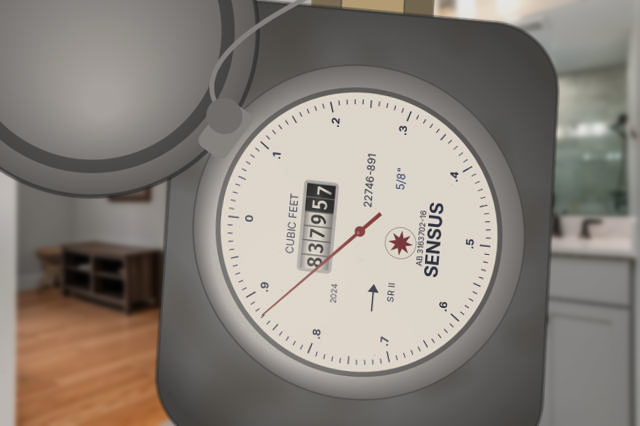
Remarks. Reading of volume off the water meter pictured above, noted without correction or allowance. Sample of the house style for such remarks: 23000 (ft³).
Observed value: 837956.87 (ft³)
